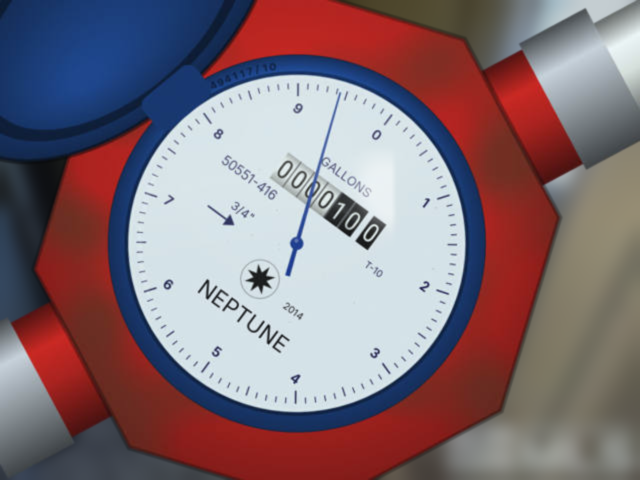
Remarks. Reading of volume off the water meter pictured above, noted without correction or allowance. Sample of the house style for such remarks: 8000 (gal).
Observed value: 99.4 (gal)
